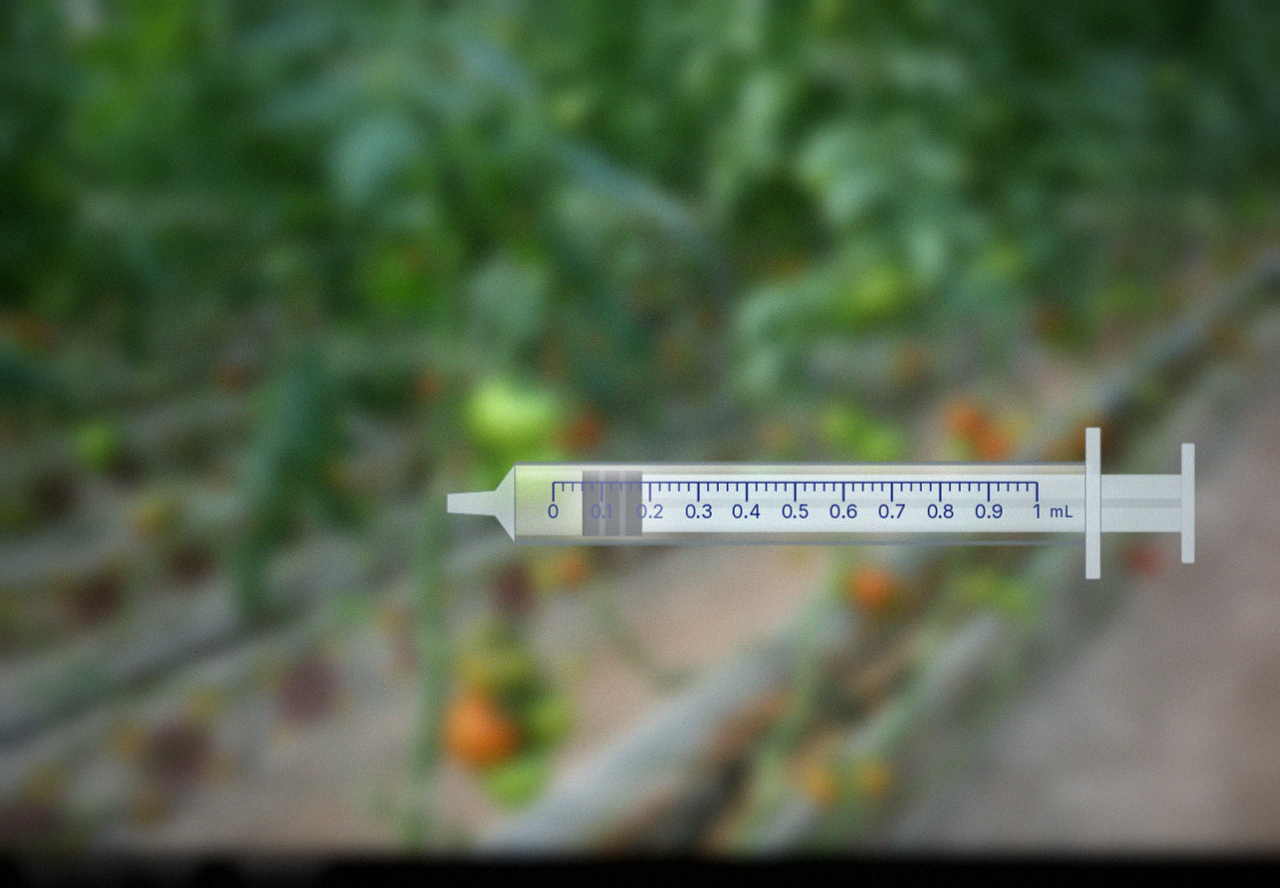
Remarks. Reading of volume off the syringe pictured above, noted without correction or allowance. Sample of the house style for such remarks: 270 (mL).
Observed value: 0.06 (mL)
